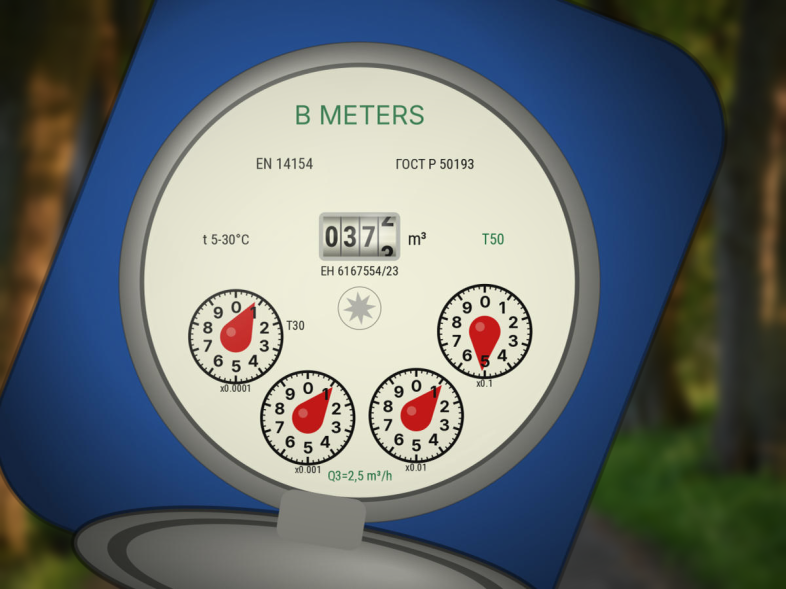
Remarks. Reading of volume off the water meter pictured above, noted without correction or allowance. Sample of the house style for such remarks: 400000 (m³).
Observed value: 372.5110 (m³)
